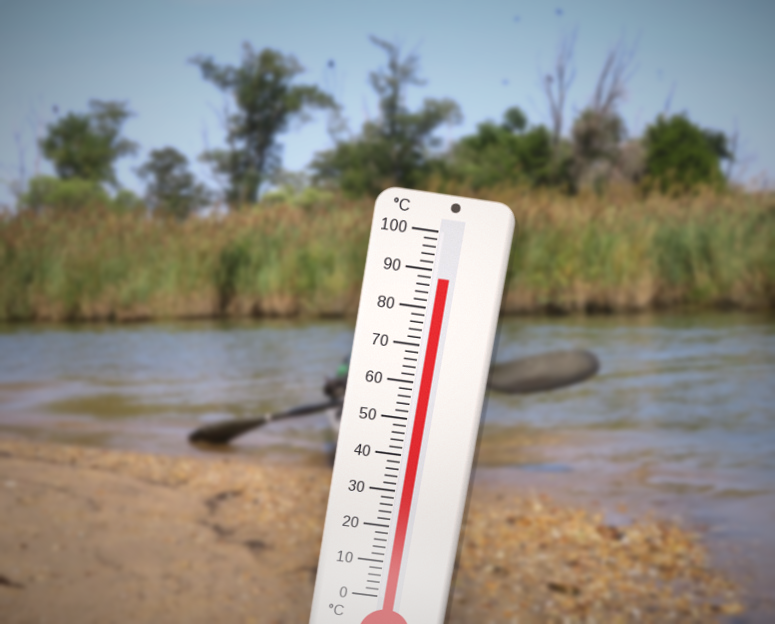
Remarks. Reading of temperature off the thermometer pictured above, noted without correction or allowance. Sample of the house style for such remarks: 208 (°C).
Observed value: 88 (°C)
